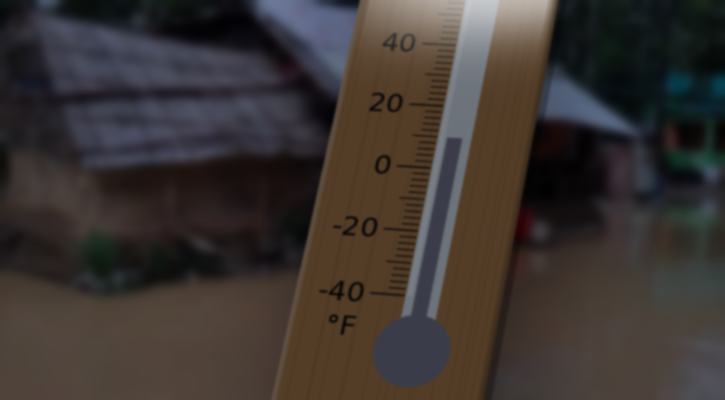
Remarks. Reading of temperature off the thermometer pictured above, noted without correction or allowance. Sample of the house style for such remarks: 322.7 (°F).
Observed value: 10 (°F)
